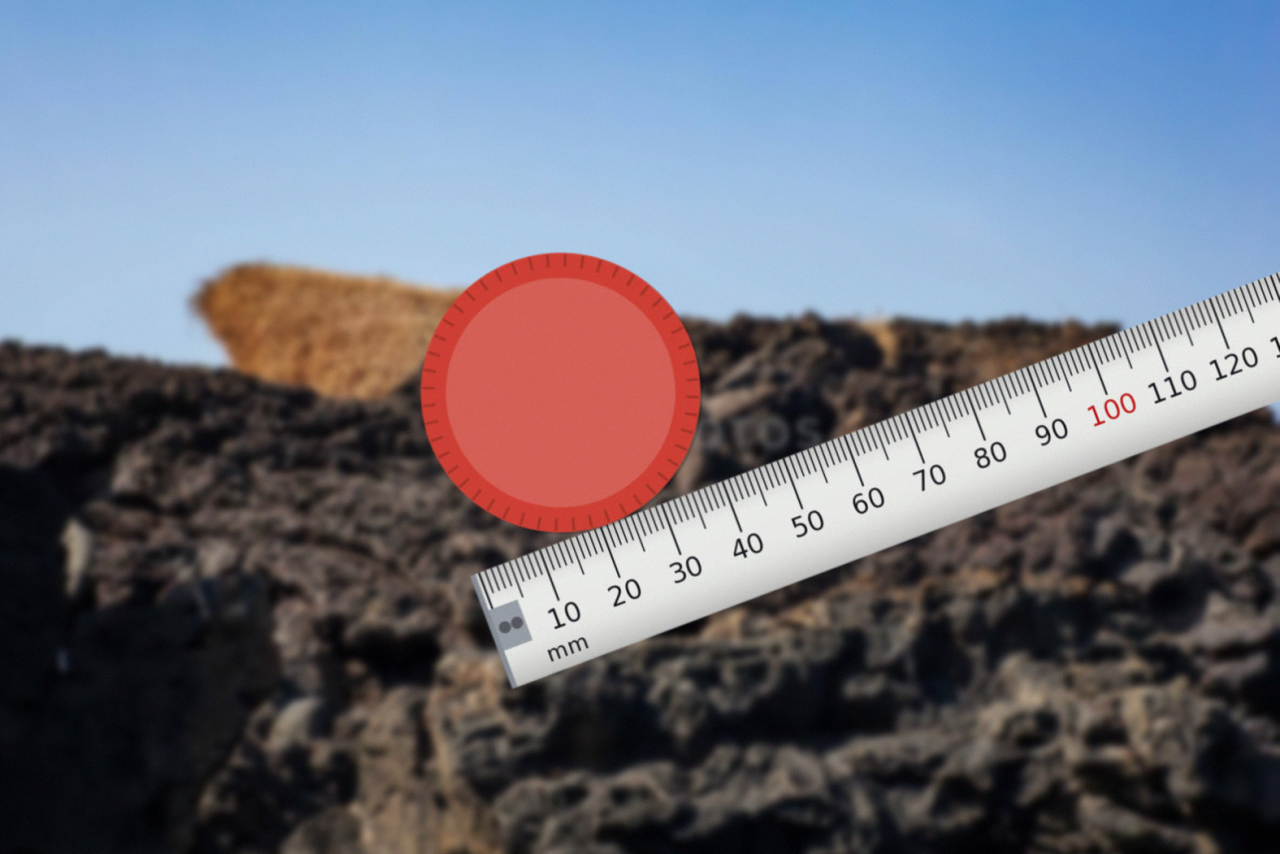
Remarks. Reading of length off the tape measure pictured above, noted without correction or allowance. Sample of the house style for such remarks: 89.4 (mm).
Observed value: 43 (mm)
